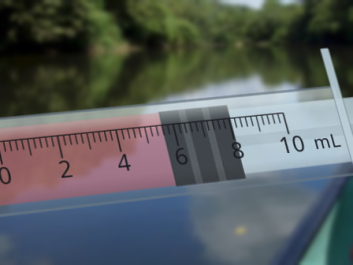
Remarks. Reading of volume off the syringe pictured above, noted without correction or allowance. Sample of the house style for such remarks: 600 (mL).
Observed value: 5.6 (mL)
